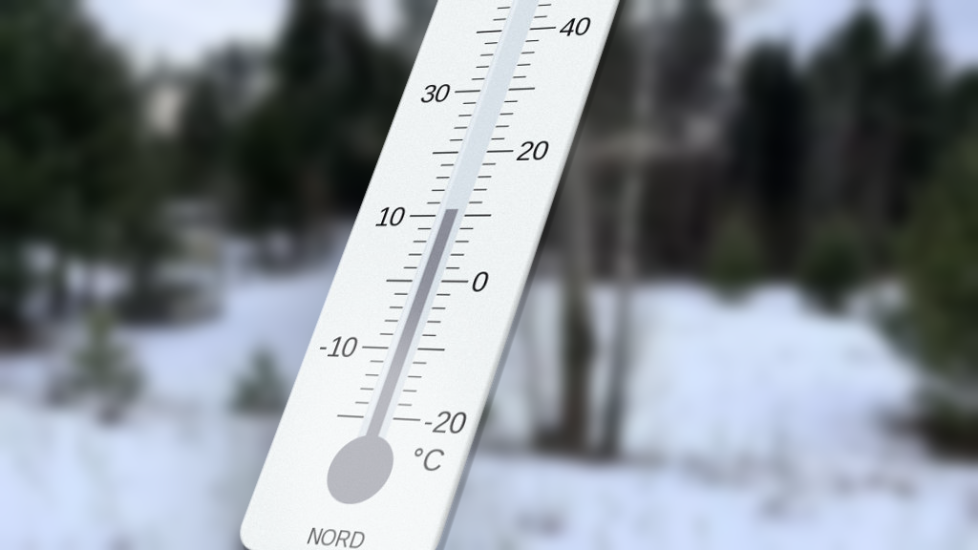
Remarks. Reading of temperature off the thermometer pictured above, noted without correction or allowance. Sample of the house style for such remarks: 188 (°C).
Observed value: 11 (°C)
